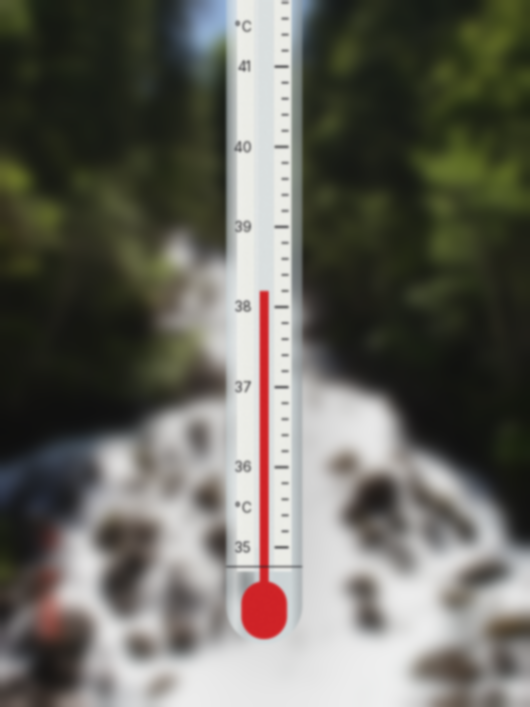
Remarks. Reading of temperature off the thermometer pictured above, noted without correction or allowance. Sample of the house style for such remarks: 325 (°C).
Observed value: 38.2 (°C)
